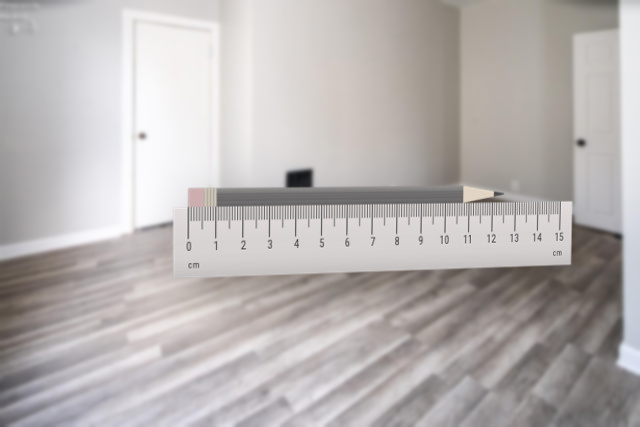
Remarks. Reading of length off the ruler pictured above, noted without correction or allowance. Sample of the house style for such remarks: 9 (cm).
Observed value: 12.5 (cm)
